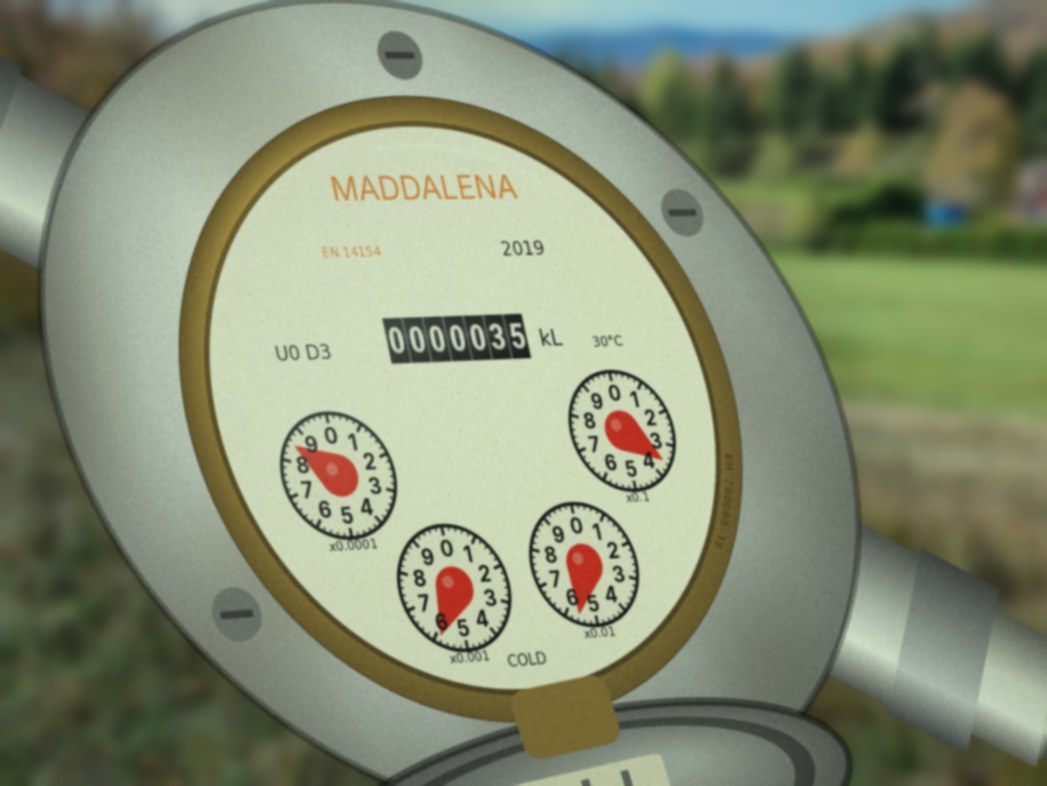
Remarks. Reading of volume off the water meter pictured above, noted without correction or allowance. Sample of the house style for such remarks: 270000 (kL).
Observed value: 35.3558 (kL)
